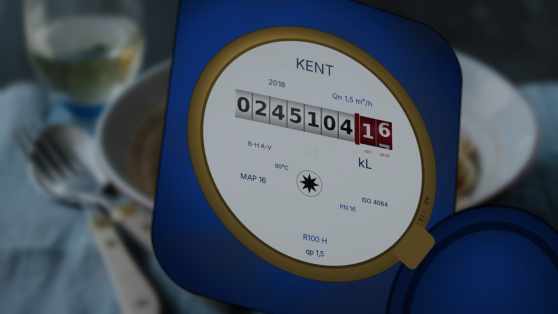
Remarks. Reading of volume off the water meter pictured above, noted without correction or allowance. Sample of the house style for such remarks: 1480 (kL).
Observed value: 245104.16 (kL)
